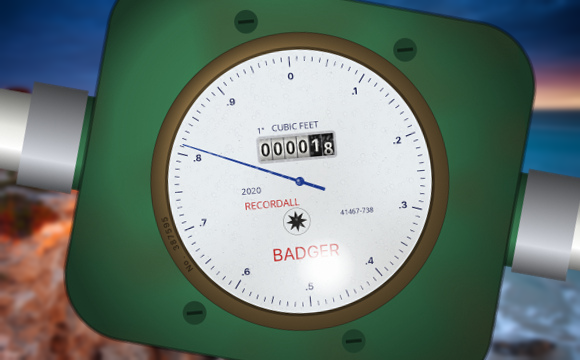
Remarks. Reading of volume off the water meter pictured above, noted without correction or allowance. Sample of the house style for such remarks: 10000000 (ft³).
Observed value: 17.81 (ft³)
